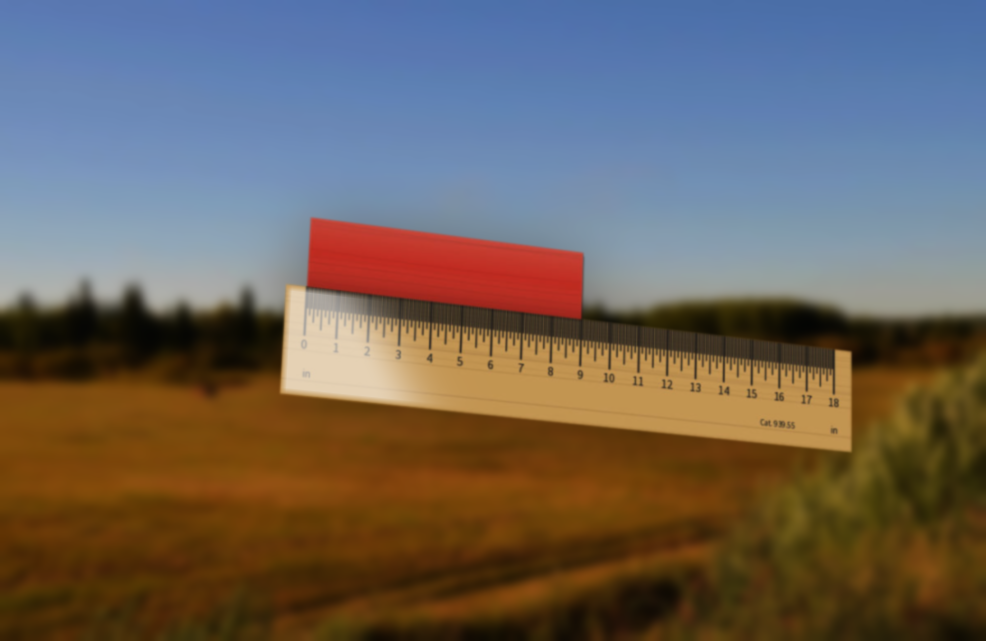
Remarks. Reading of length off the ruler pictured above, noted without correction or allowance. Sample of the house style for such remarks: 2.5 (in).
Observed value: 9 (in)
